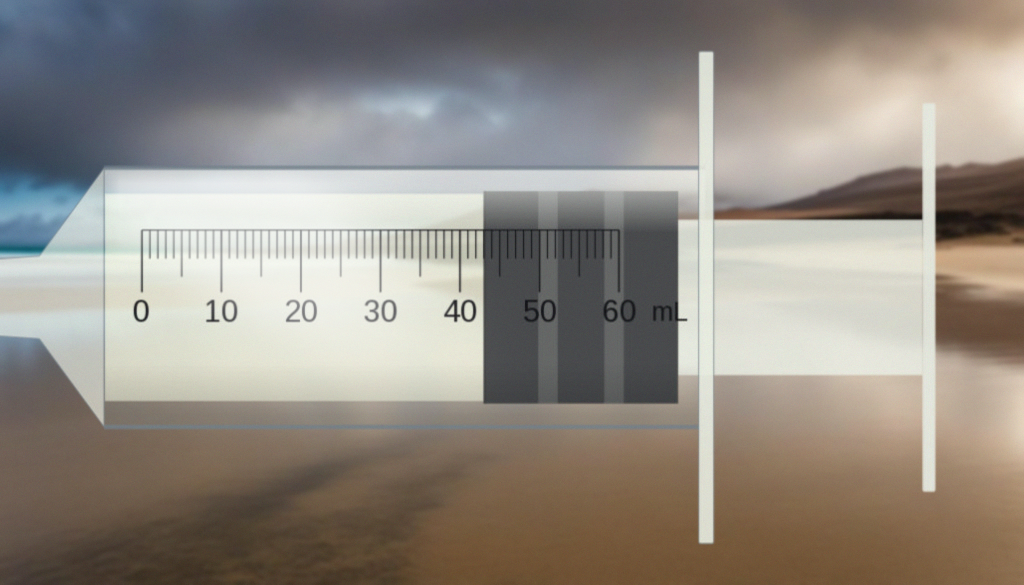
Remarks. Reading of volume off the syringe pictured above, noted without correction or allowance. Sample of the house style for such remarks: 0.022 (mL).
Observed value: 43 (mL)
